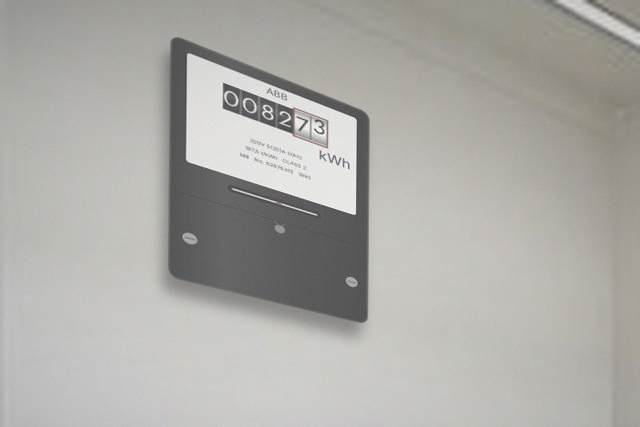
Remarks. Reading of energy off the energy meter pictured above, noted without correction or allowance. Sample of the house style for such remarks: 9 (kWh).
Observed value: 82.73 (kWh)
